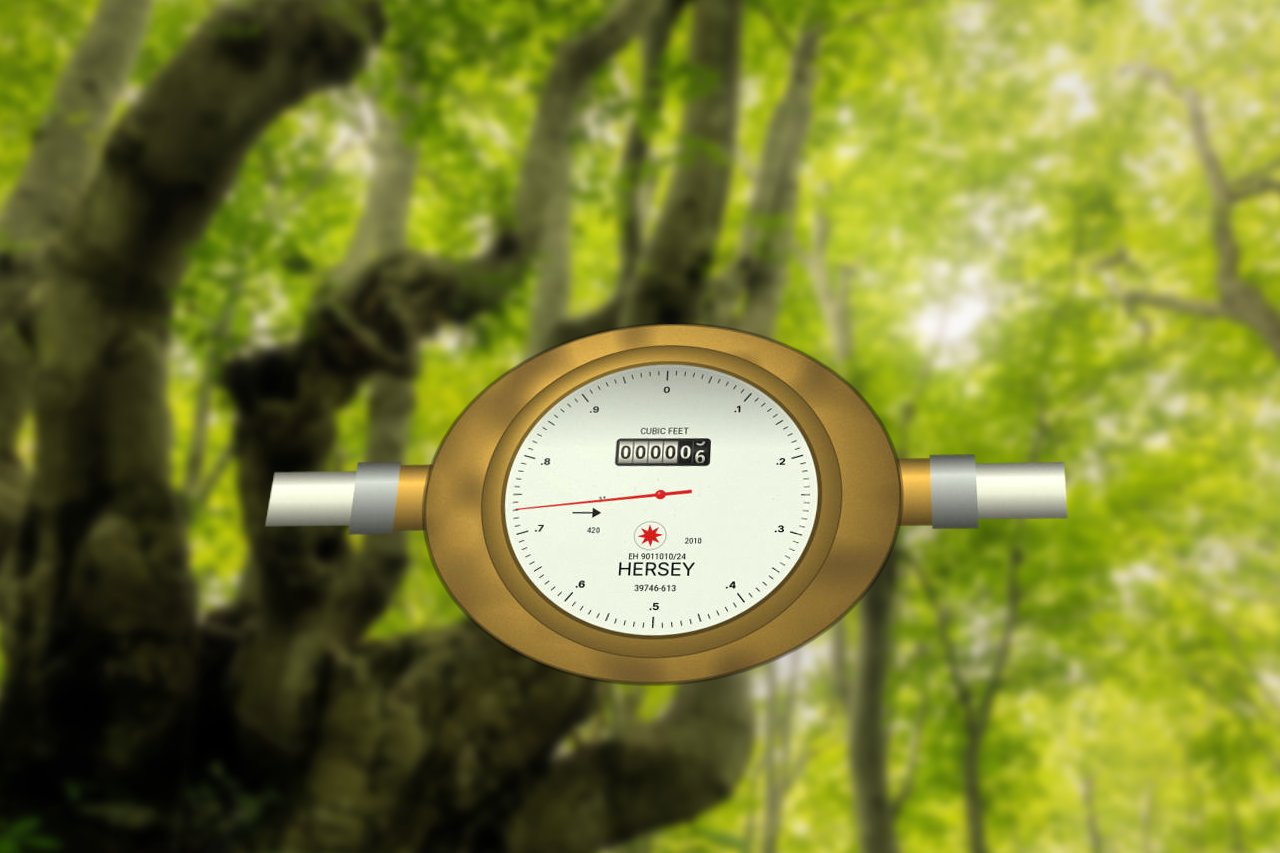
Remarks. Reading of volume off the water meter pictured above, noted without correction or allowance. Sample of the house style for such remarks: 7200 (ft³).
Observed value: 5.73 (ft³)
